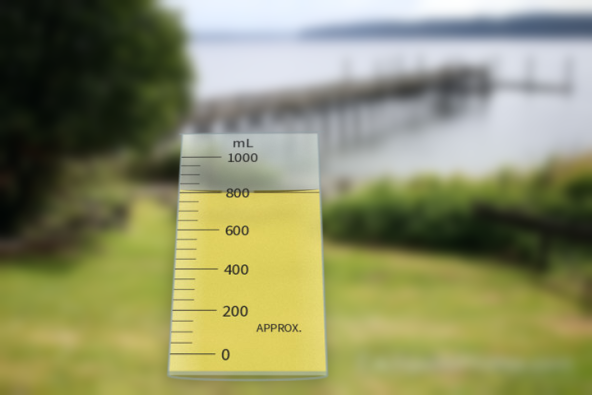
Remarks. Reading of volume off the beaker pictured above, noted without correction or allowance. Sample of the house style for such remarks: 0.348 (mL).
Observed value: 800 (mL)
